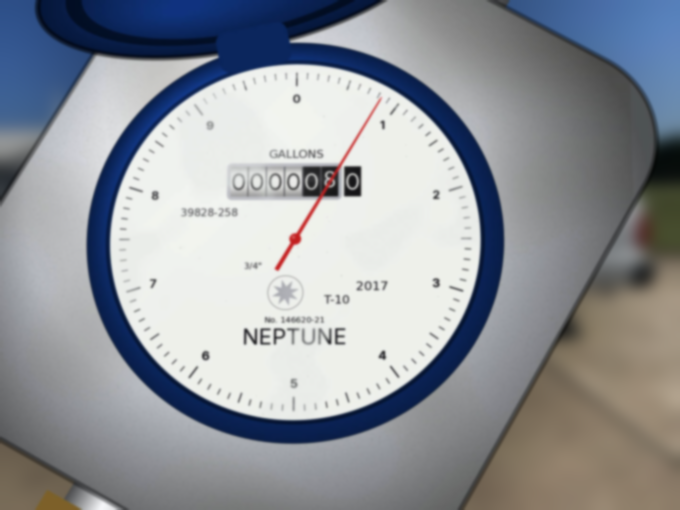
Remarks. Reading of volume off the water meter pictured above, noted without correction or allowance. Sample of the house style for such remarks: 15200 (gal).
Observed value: 80.8 (gal)
